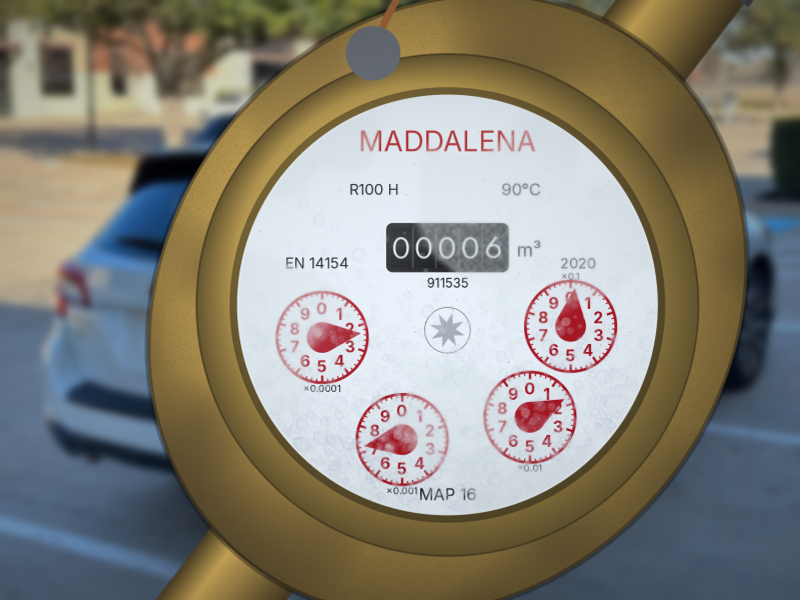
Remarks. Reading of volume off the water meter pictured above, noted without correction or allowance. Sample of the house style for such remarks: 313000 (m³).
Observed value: 6.0172 (m³)
